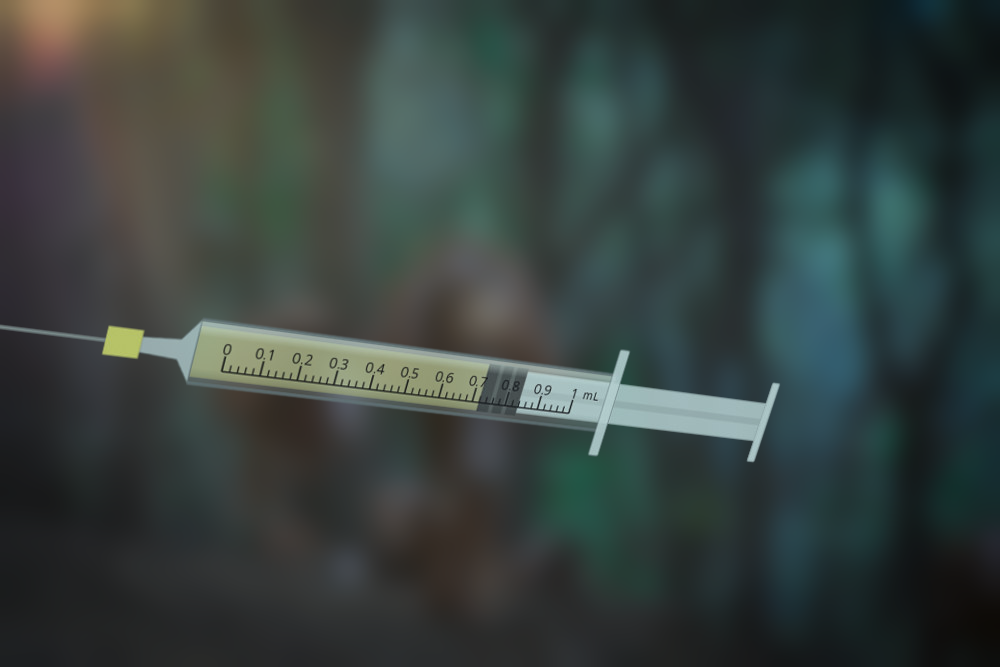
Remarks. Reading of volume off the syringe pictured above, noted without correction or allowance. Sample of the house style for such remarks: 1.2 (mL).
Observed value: 0.72 (mL)
